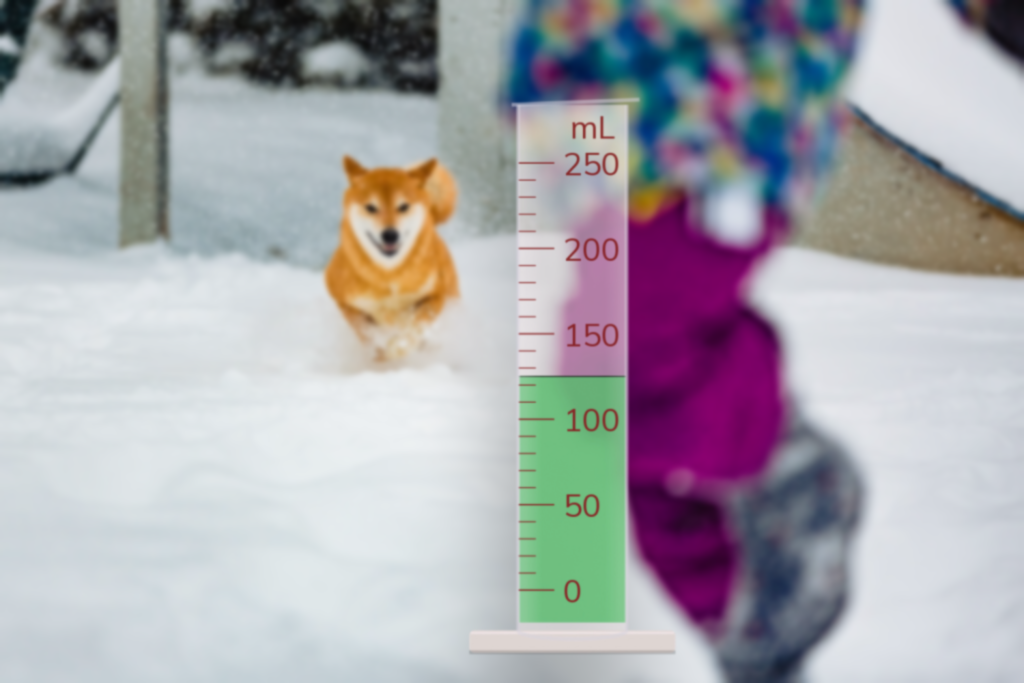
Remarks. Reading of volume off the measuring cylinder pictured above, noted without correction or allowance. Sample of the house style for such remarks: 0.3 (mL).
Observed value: 125 (mL)
